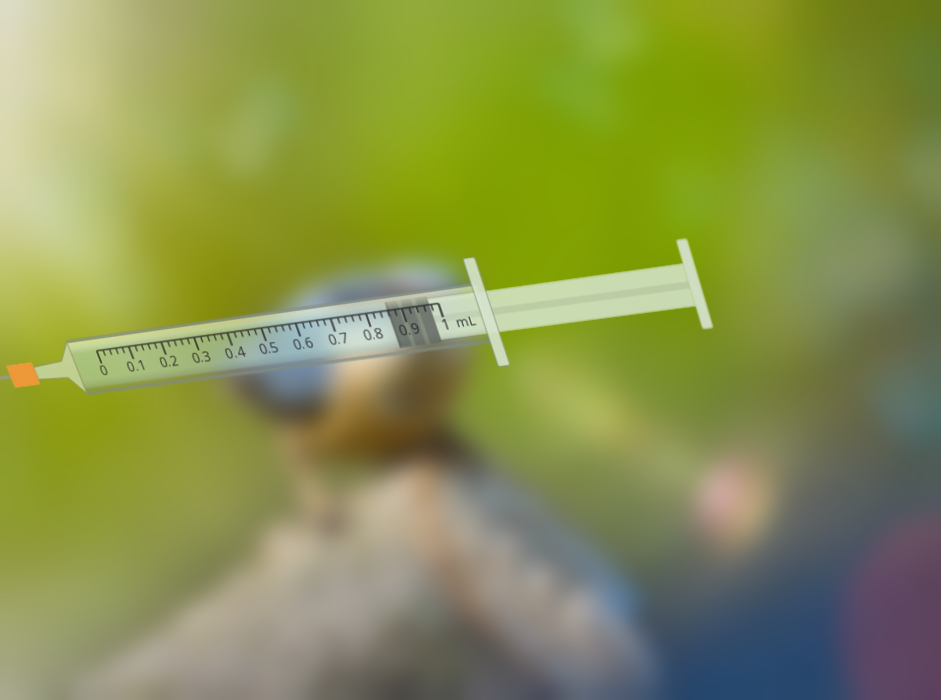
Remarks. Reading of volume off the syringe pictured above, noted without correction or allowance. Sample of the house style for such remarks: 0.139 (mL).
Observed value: 0.86 (mL)
